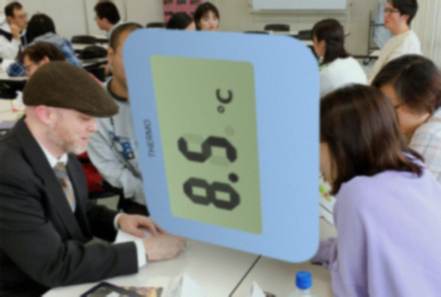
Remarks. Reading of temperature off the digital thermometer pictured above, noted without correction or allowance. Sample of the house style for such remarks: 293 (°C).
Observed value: 8.5 (°C)
